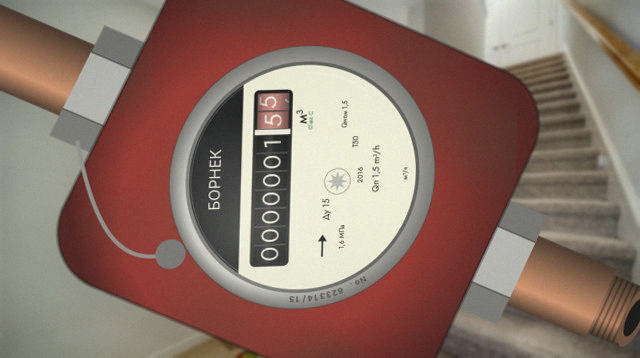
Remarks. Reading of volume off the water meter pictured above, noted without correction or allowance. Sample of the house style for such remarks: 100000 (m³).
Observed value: 1.55 (m³)
